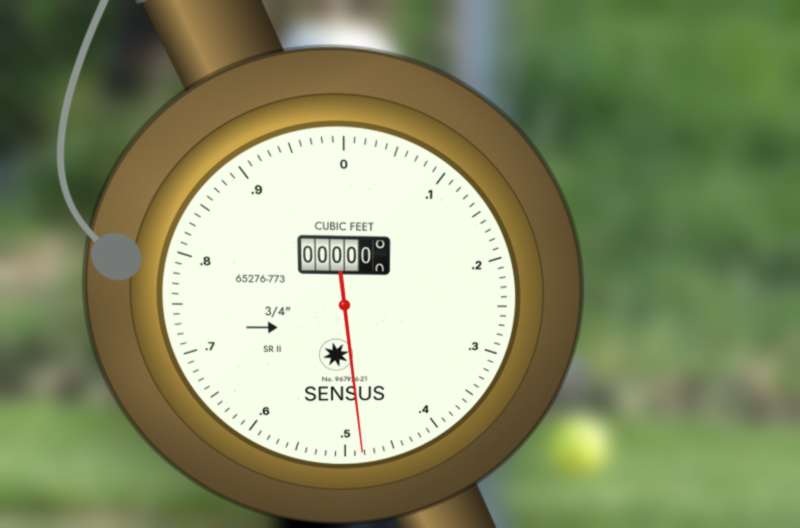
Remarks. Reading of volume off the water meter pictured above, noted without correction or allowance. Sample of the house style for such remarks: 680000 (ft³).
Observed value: 8.48 (ft³)
